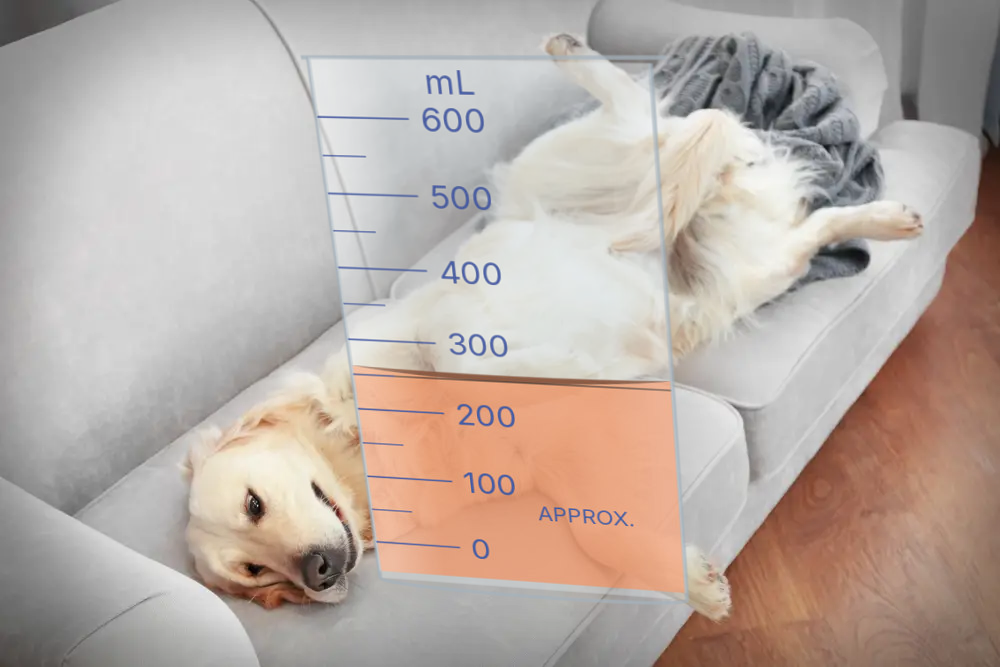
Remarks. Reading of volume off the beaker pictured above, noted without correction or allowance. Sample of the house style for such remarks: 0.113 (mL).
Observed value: 250 (mL)
